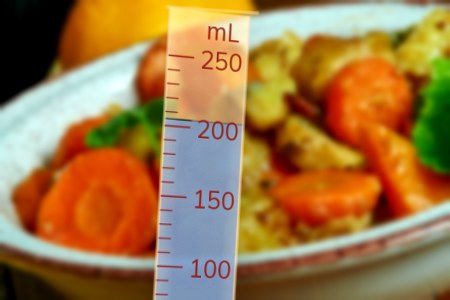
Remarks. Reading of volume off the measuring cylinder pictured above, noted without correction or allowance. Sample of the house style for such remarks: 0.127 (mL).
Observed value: 205 (mL)
